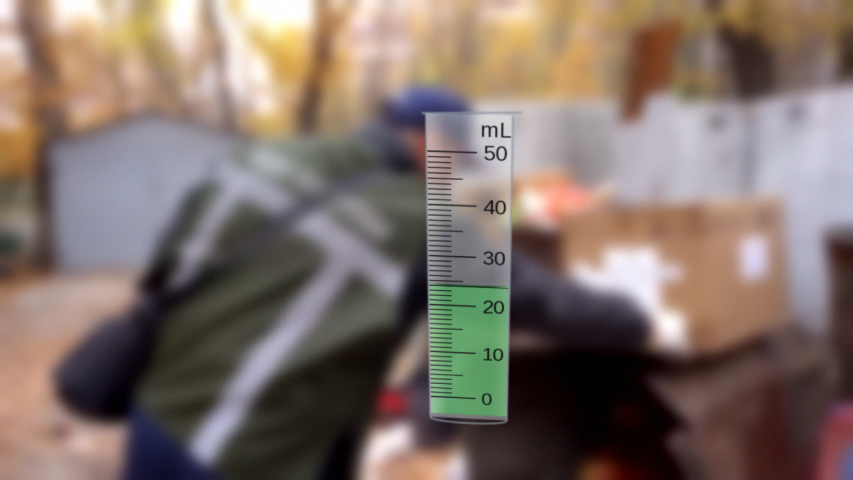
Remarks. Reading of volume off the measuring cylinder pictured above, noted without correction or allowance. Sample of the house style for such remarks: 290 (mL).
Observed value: 24 (mL)
